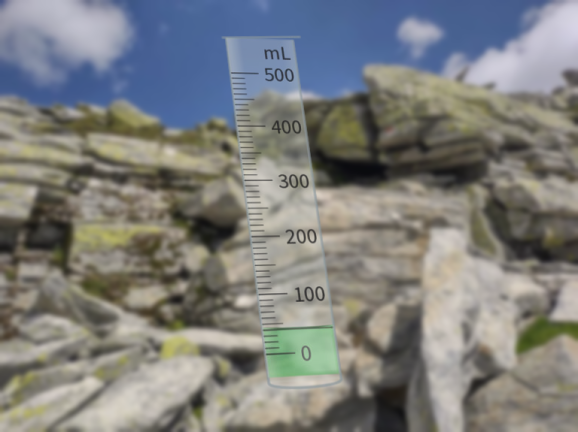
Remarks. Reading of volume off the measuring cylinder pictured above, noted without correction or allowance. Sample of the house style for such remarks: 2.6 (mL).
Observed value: 40 (mL)
